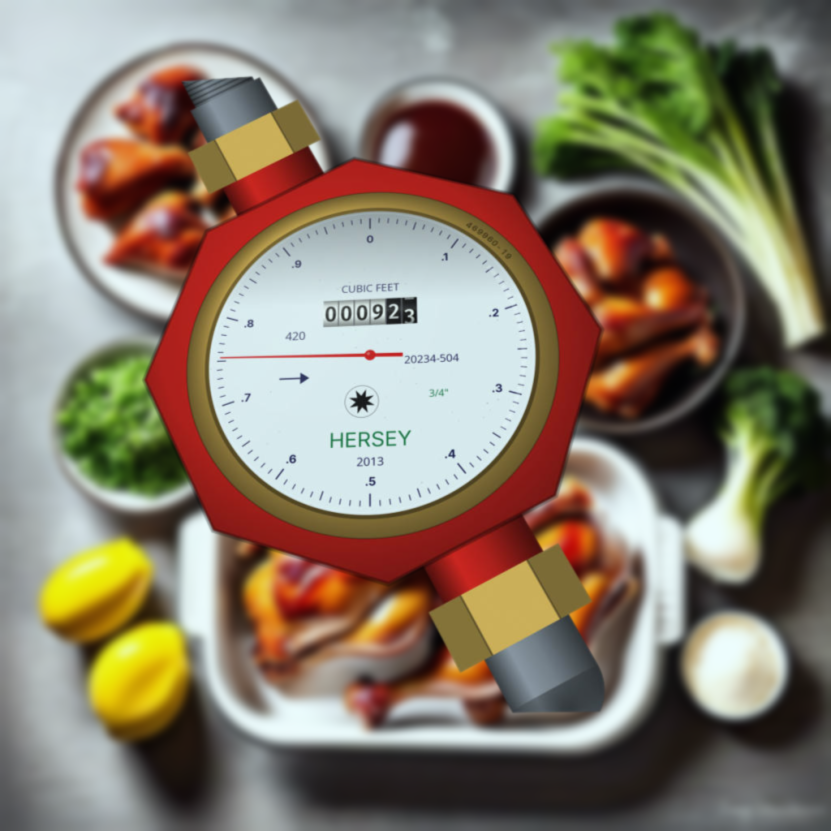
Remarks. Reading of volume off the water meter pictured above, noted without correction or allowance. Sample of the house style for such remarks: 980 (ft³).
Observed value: 922.75 (ft³)
